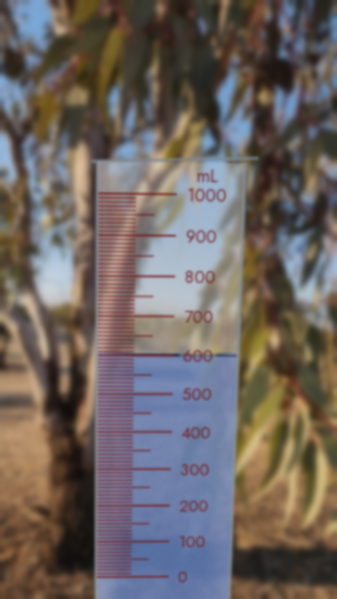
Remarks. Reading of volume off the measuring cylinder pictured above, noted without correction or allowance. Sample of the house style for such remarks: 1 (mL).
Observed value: 600 (mL)
